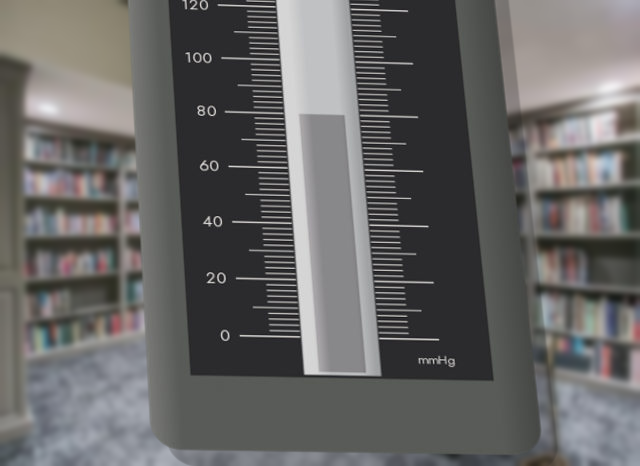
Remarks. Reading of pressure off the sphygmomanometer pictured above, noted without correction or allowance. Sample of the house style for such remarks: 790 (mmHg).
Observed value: 80 (mmHg)
